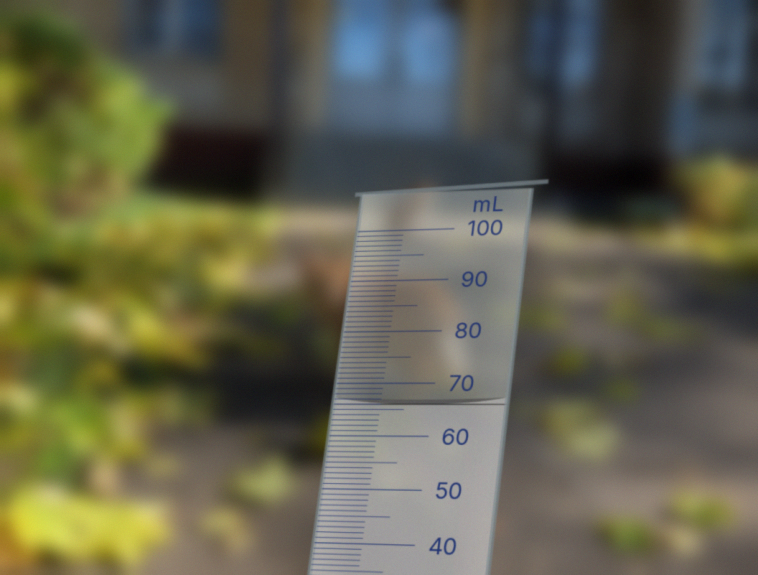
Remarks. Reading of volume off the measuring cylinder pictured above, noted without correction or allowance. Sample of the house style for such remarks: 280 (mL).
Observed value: 66 (mL)
